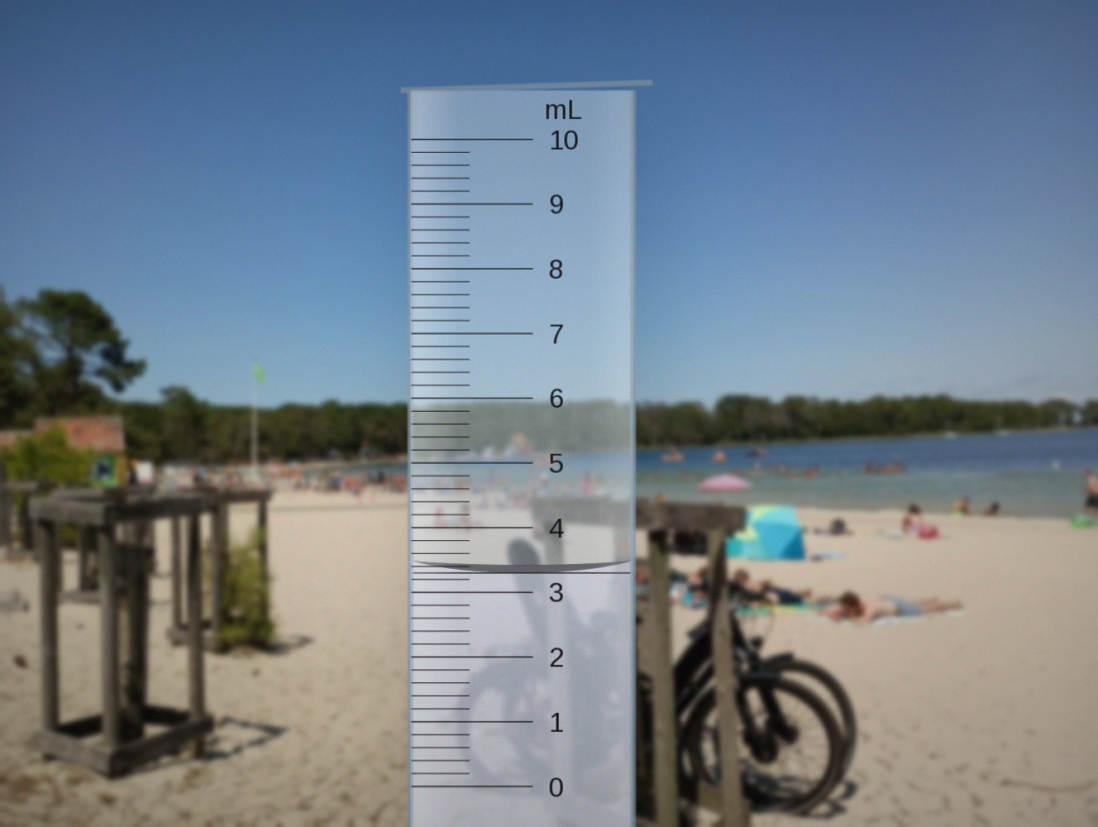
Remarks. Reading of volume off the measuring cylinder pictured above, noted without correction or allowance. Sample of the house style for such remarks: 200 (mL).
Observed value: 3.3 (mL)
